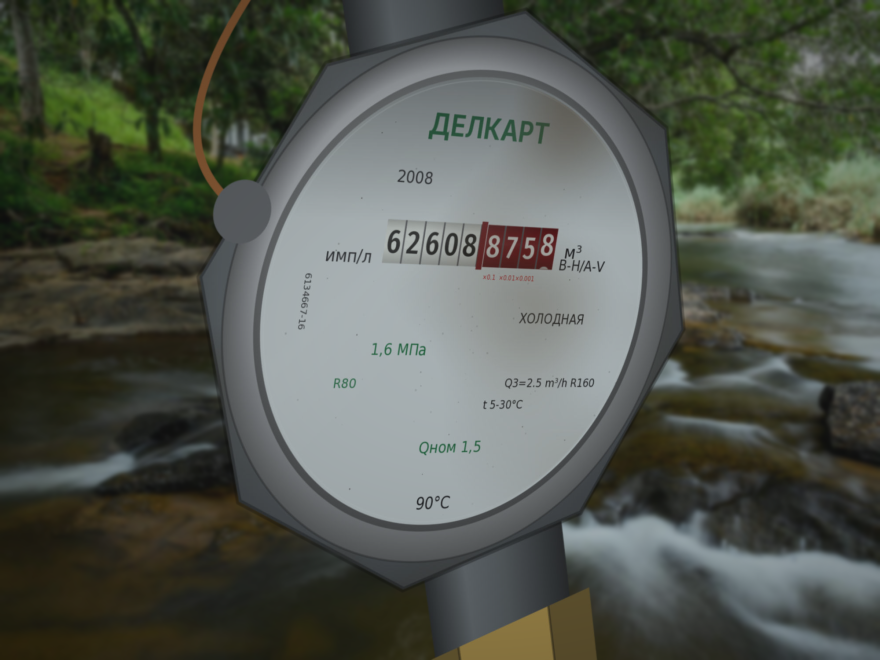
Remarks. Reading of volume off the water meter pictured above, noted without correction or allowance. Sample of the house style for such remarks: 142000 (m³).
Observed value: 62608.8758 (m³)
